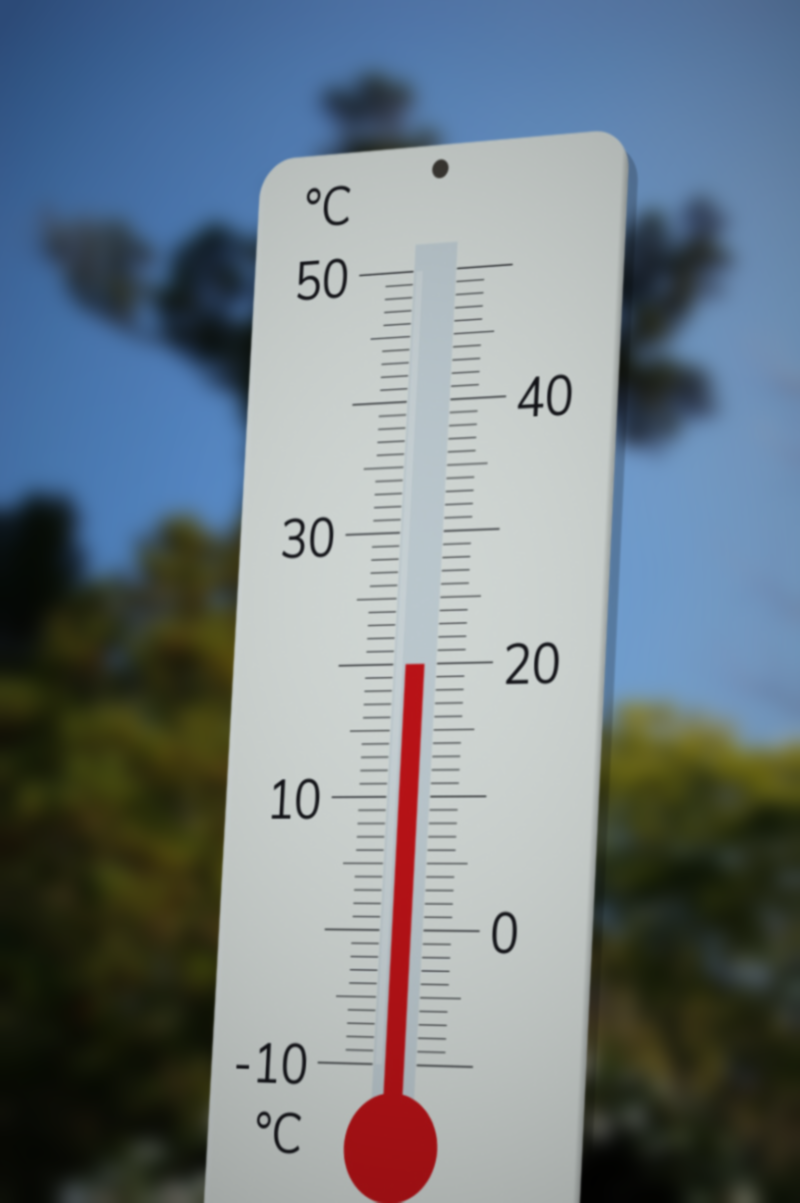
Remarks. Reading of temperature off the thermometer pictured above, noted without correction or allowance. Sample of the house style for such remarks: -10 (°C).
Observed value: 20 (°C)
